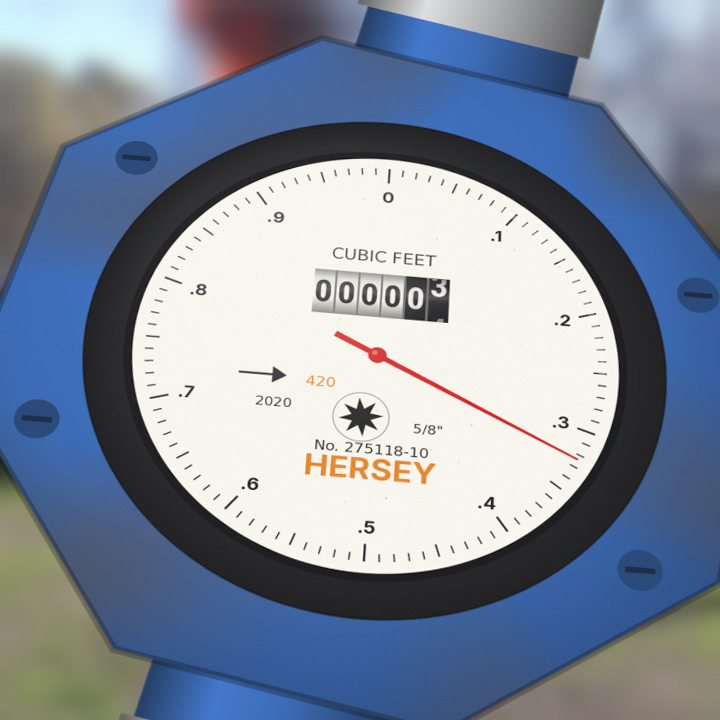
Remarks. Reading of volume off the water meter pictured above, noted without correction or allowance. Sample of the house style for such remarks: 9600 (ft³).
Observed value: 3.32 (ft³)
